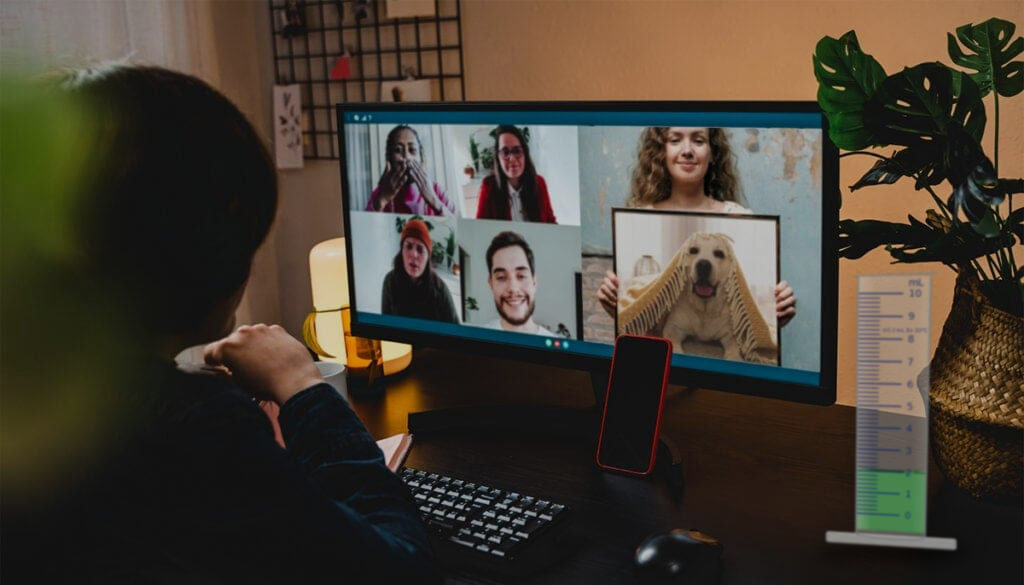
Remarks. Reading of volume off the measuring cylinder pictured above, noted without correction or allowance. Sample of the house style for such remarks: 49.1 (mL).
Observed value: 2 (mL)
